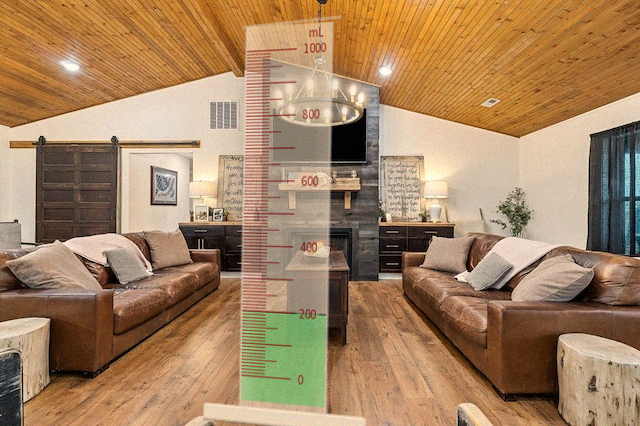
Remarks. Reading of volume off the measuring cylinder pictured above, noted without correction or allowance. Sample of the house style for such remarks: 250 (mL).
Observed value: 200 (mL)
